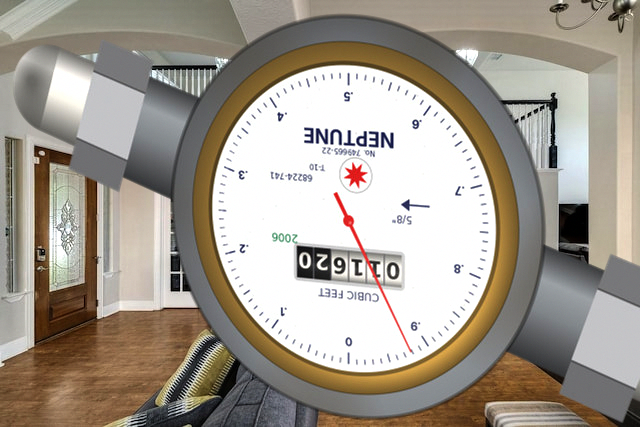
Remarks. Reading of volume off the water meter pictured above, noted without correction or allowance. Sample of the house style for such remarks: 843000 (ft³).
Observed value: 11619.92 (ft³)
